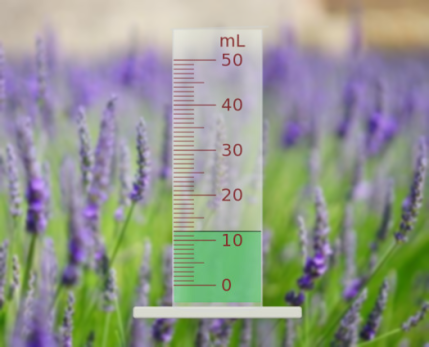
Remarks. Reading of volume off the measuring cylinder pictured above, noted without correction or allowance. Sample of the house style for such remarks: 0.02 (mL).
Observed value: 12 (mL)
